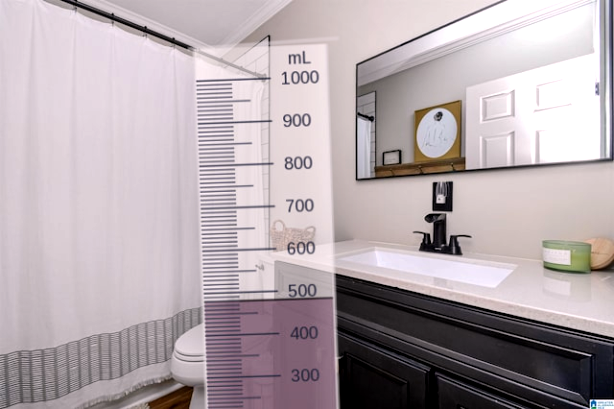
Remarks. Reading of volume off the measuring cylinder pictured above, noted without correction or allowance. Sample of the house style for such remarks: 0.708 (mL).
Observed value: 480 (mL)
